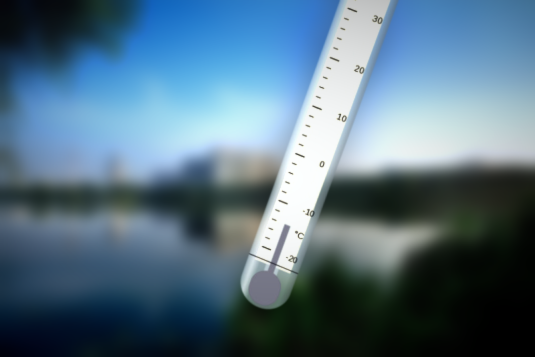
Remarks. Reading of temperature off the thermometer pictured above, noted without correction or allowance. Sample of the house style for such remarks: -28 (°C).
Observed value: -14 (°C)
